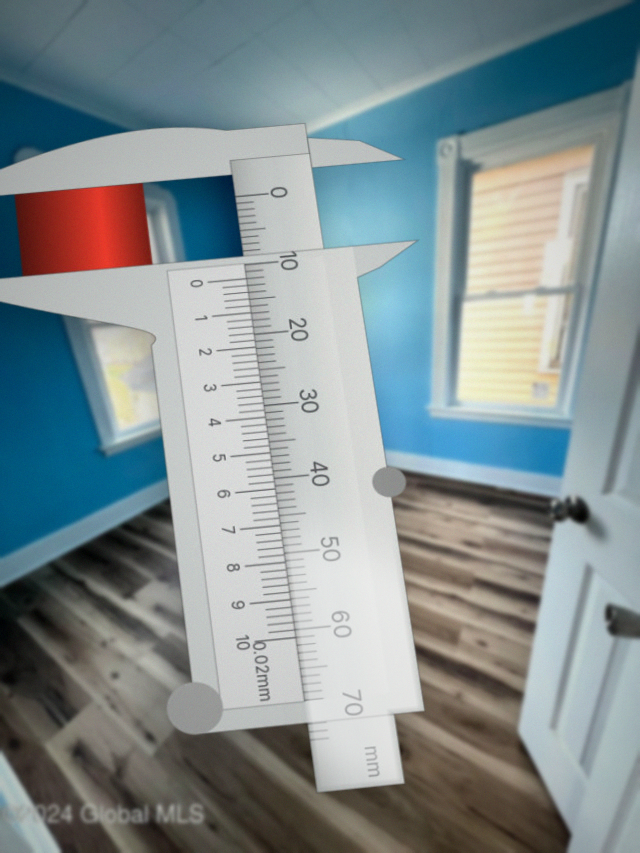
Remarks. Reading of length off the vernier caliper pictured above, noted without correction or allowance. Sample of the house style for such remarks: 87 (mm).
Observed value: 12.0 (mm)
